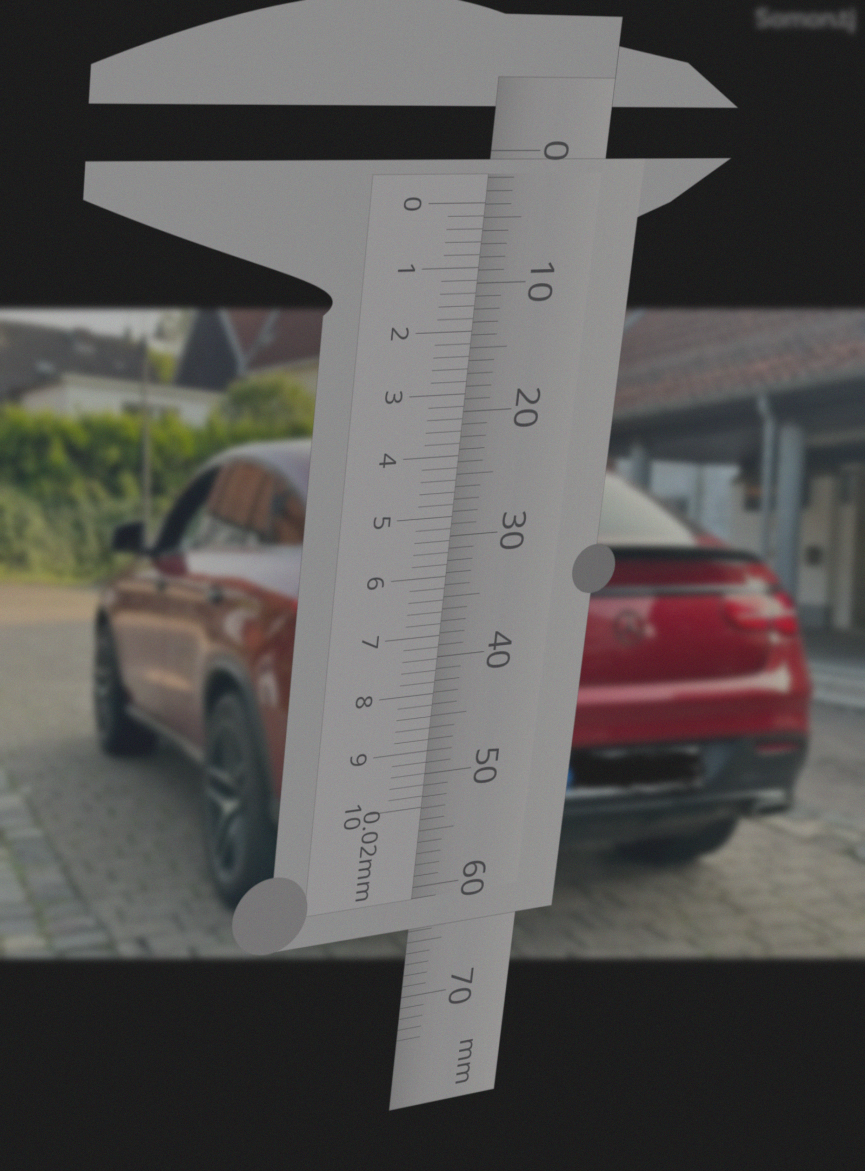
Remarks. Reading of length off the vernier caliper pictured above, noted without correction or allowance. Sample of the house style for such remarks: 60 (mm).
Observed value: 3.9 (mm)
